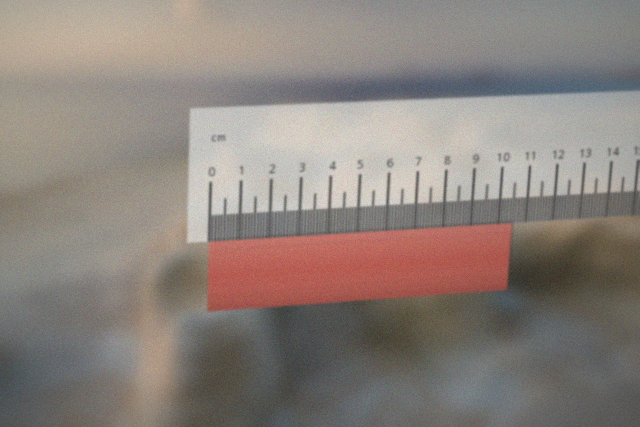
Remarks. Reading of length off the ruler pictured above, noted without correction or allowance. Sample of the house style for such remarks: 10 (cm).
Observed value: 10.5 (cm)
